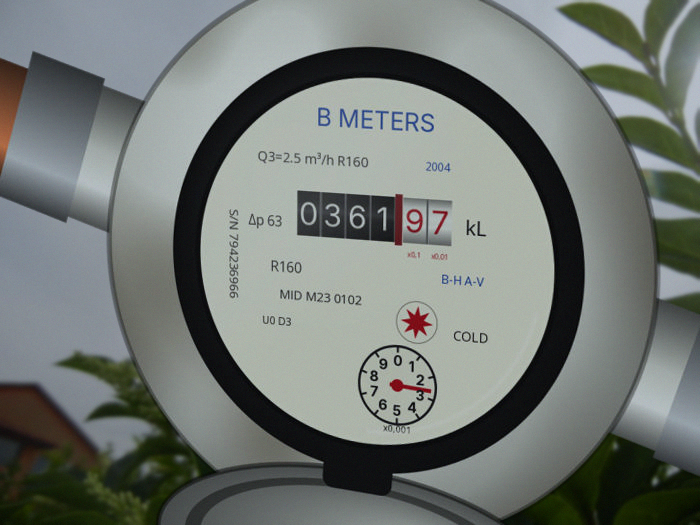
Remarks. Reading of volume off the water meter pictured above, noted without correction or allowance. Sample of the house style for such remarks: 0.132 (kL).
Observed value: 361.972 (kL)
